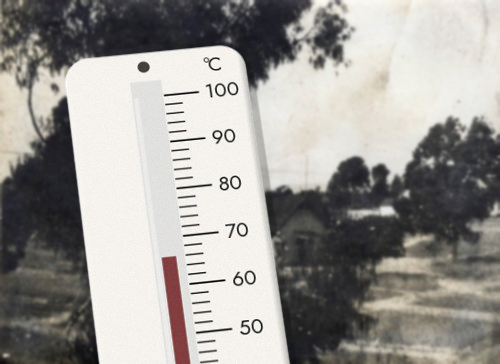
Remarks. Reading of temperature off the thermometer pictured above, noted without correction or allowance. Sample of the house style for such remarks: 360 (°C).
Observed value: 66 (°C)
